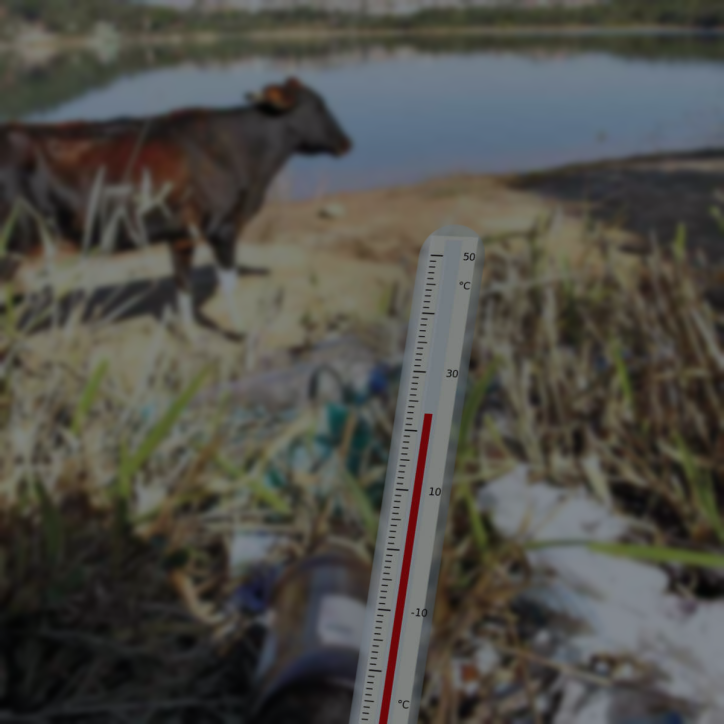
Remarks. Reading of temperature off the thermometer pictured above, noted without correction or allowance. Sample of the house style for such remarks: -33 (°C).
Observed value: 23 (°C)
